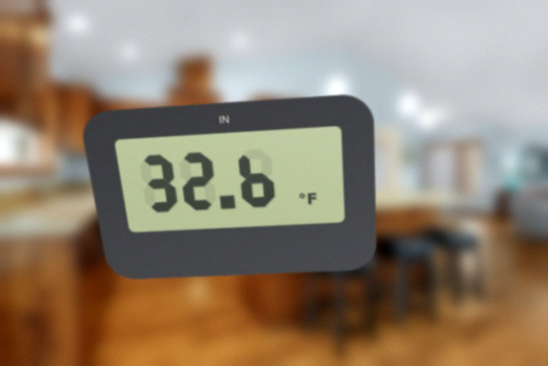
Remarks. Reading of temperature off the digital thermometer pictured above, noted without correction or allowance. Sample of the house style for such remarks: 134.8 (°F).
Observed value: 32.6 (°F)
